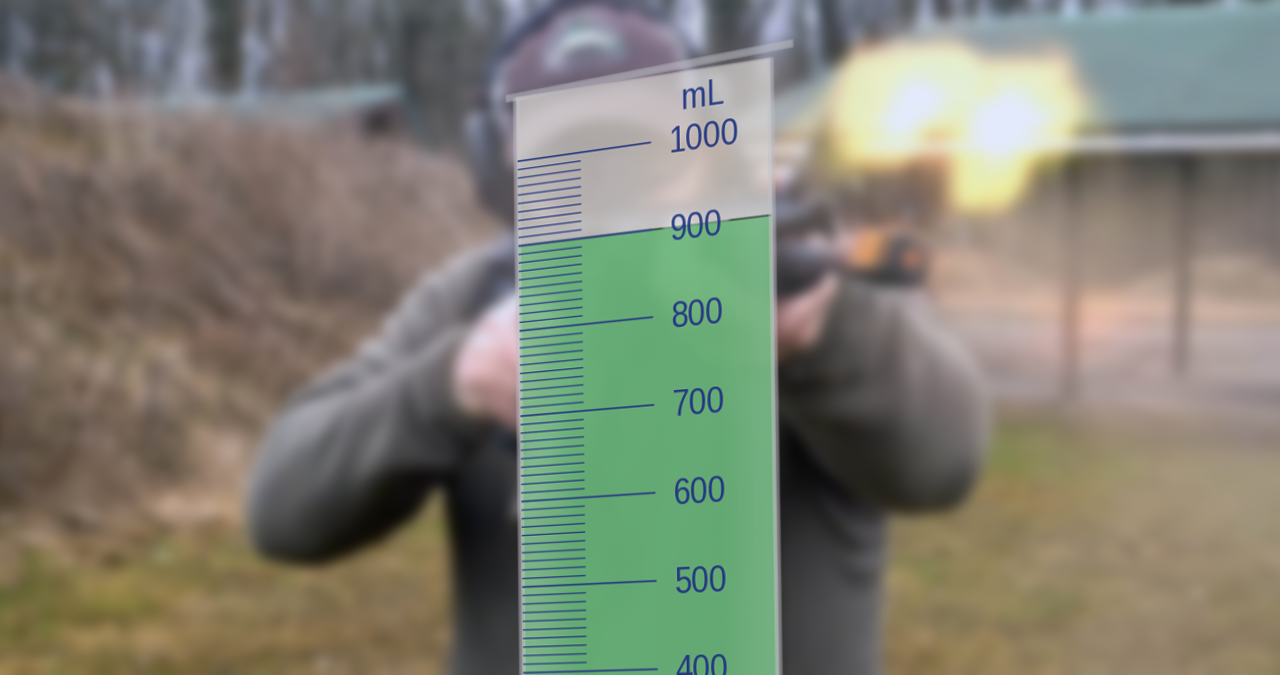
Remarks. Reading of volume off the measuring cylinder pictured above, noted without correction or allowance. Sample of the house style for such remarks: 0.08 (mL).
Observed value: 900 (mL)
